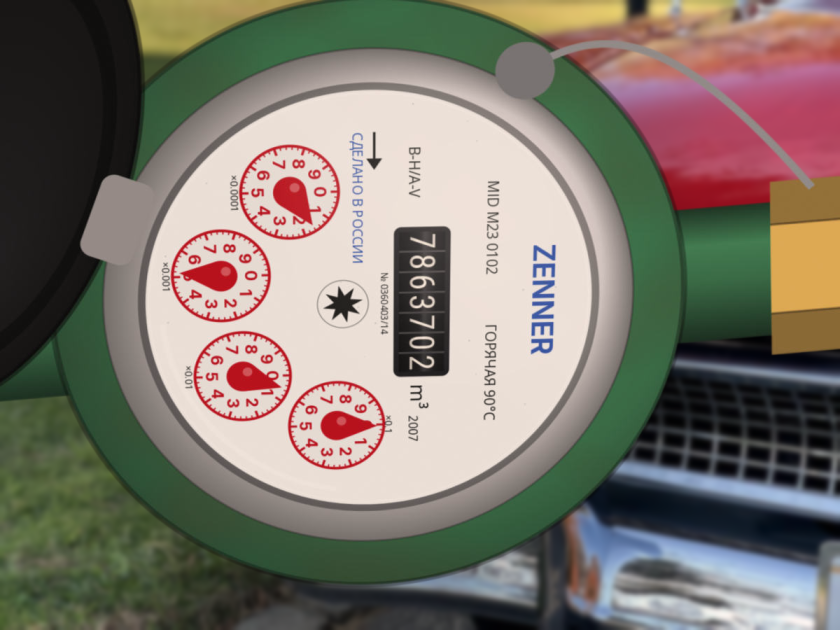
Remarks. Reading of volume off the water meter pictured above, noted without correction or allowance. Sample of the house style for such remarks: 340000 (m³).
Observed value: 7863702.0051 (m³)
